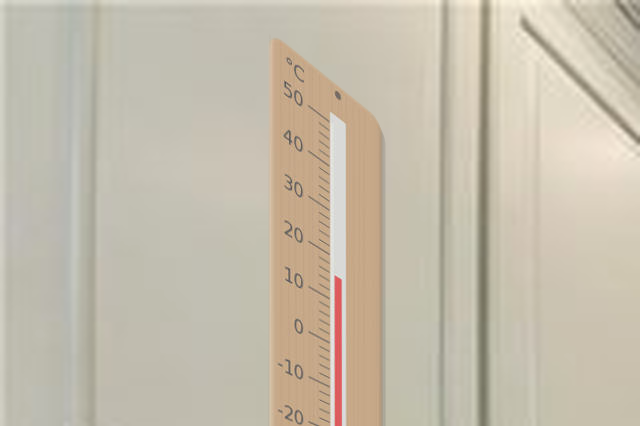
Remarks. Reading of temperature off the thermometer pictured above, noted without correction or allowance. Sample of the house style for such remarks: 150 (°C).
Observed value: 16 (°C)
